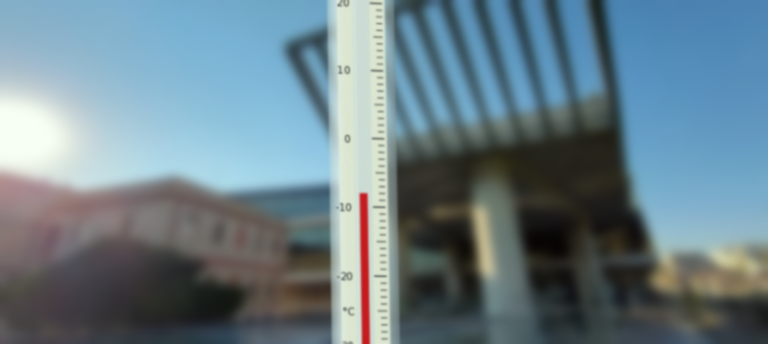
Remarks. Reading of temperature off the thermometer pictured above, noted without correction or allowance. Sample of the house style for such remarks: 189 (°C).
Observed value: -8 (°C)
